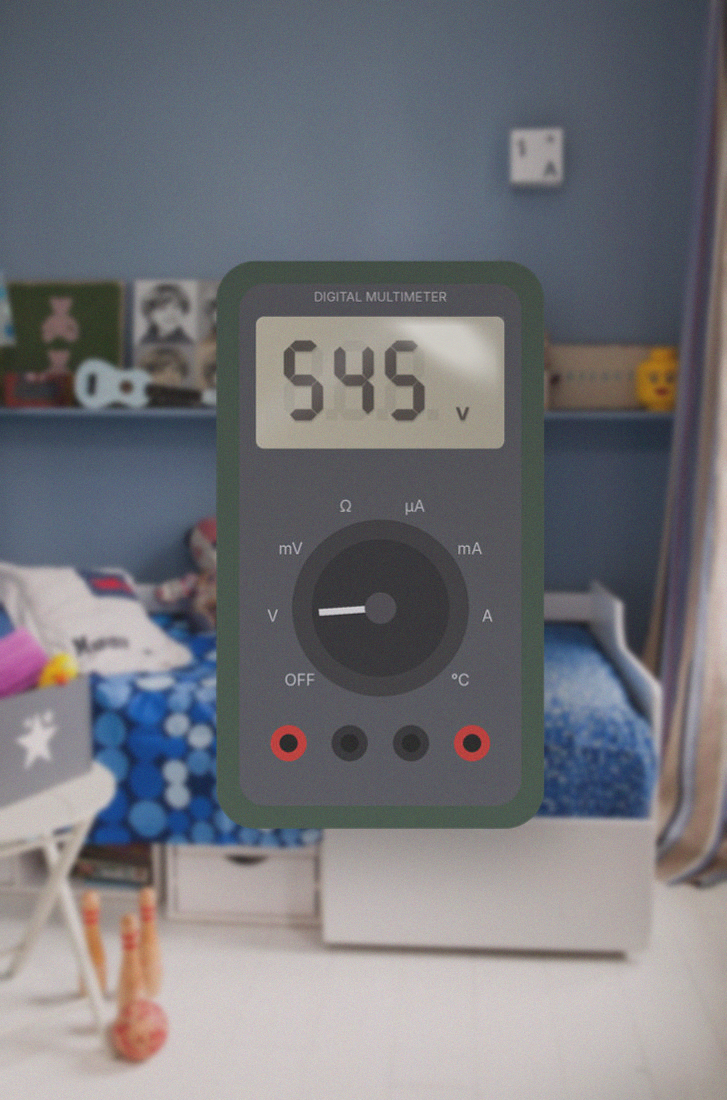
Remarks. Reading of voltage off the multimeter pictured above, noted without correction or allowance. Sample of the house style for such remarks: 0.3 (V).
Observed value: 545 (V)
